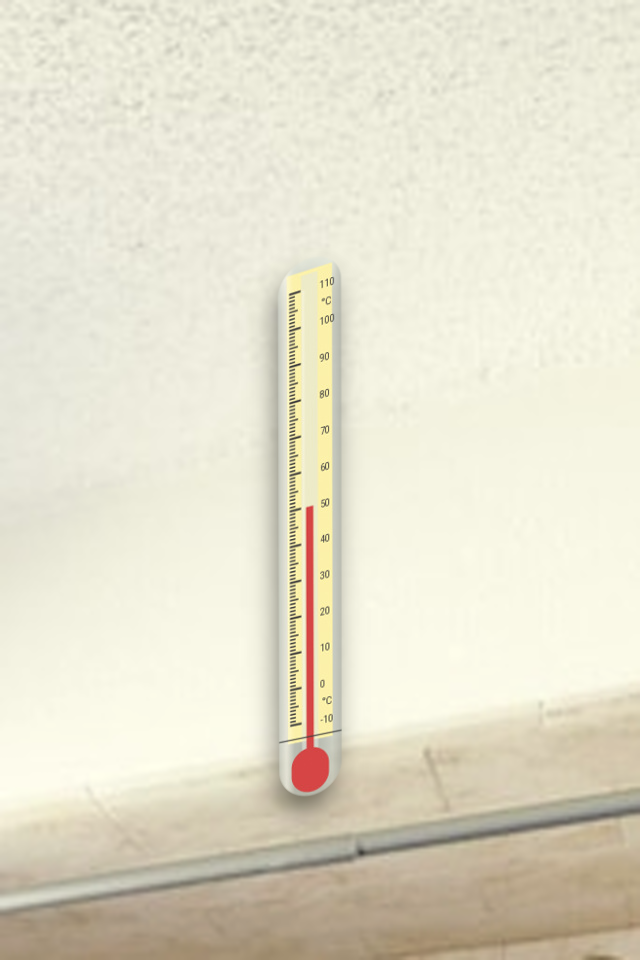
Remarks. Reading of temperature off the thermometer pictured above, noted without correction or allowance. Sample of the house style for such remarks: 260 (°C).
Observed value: 50 (°C)
